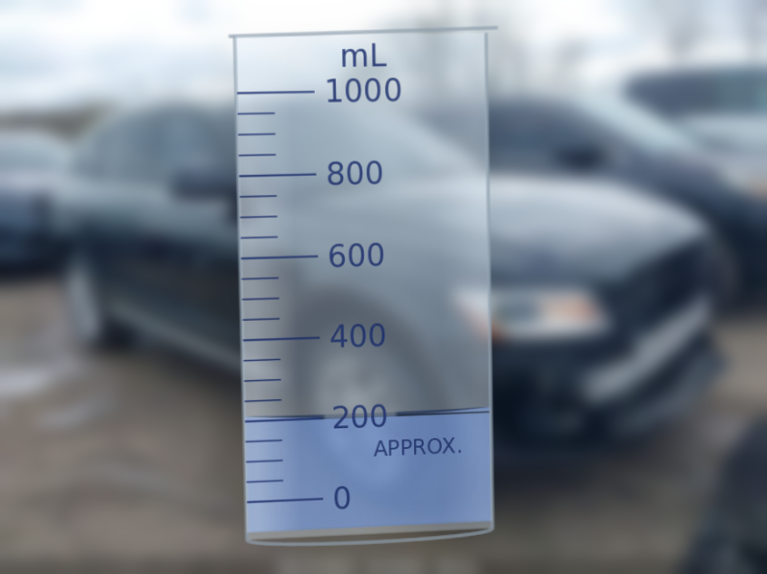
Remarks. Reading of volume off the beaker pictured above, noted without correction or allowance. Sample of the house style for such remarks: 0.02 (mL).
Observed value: 200 (mL)
